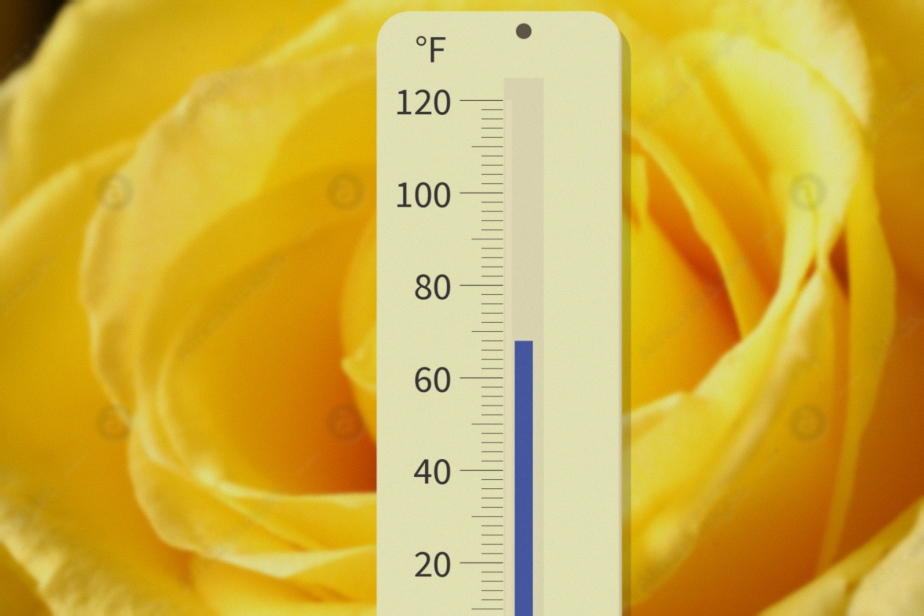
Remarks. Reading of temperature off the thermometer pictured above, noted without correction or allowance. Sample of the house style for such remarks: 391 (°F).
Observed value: 68 (°F)
